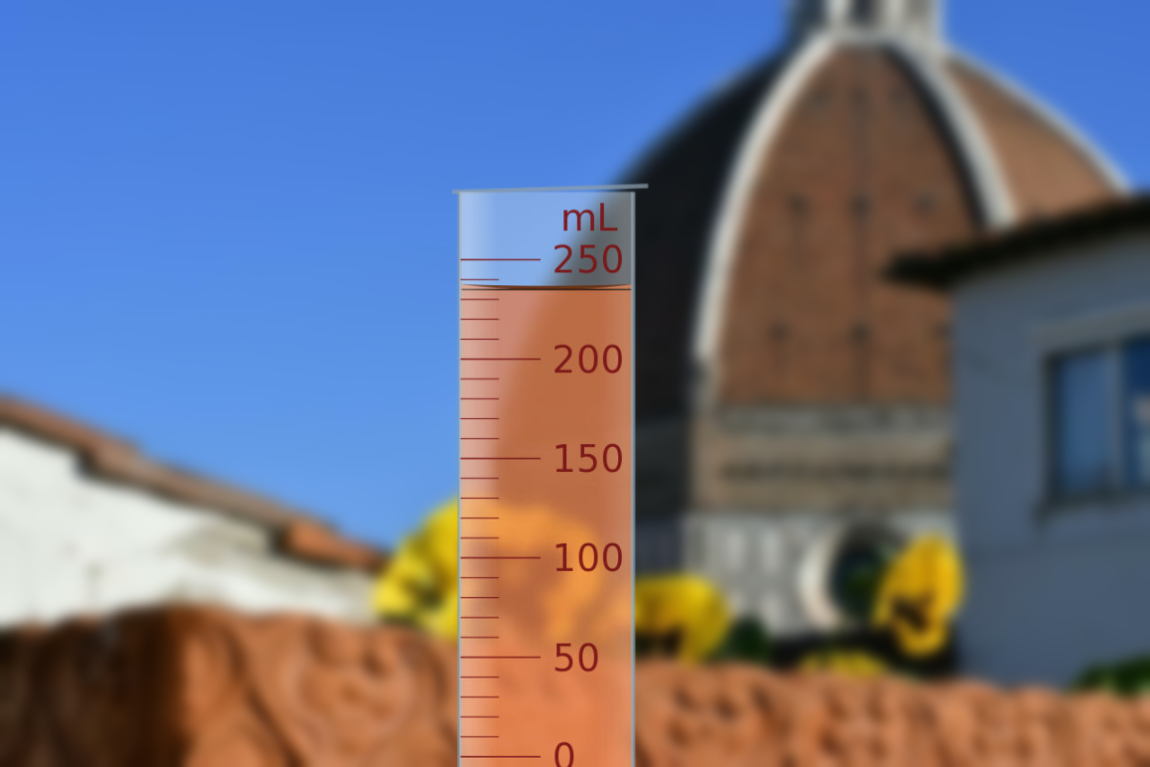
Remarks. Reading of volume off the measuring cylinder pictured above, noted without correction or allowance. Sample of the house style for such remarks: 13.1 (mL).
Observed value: 235 (mL)
